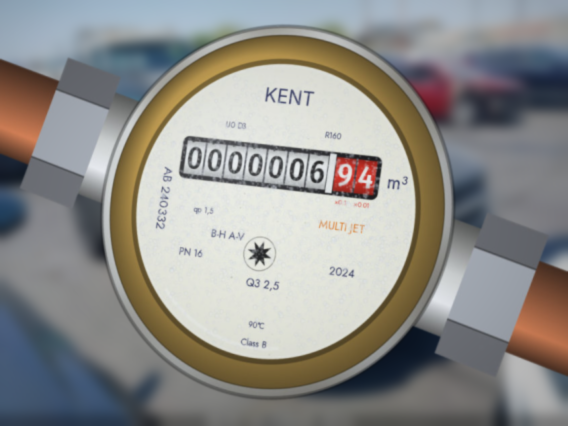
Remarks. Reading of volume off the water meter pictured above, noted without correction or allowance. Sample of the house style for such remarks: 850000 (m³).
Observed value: 6.94 (m³)
